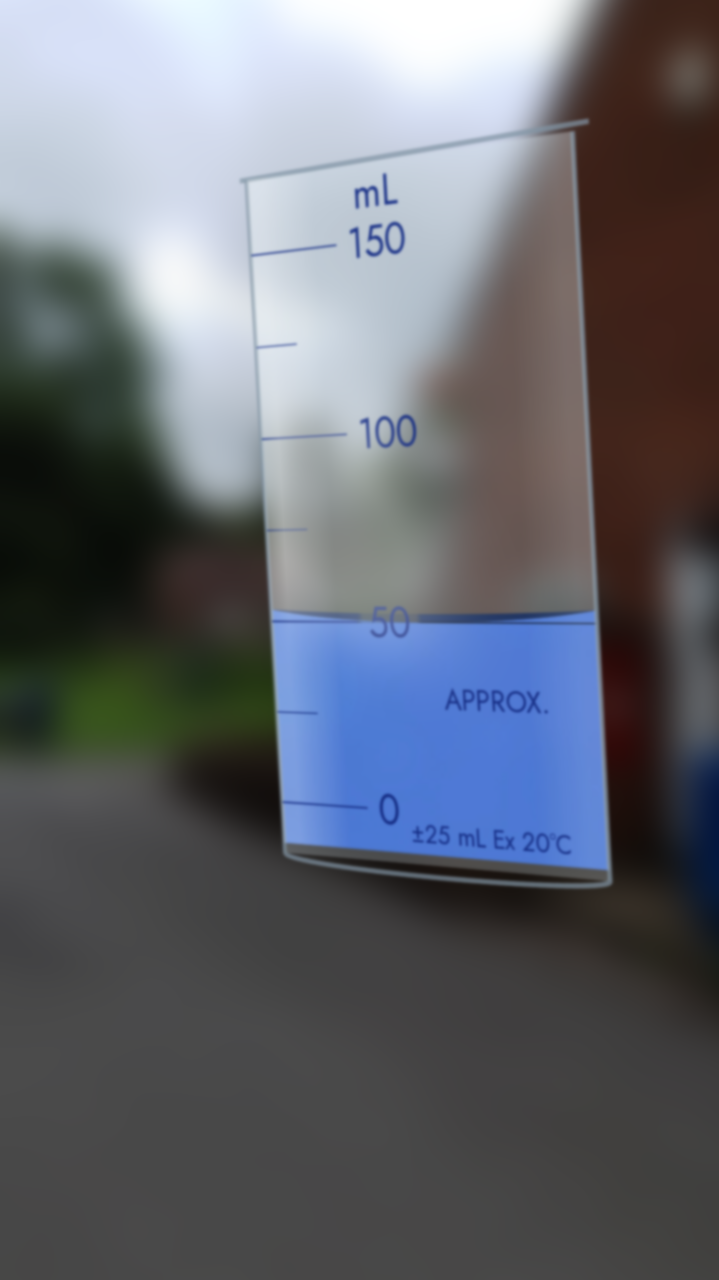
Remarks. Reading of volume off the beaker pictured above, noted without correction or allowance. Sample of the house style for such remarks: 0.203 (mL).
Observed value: 50 (mL)
